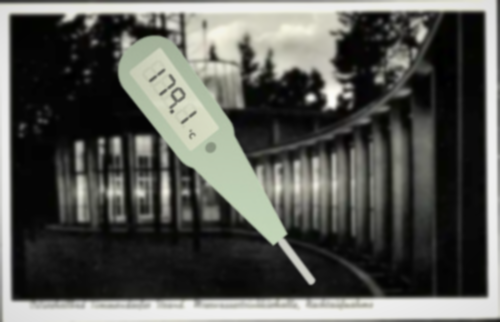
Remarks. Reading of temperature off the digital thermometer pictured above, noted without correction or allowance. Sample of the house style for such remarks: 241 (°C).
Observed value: 179.1 (°C)
